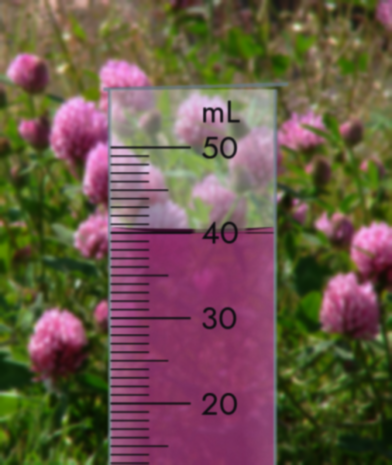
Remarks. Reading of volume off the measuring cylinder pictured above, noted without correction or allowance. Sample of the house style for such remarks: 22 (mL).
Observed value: 40 (mL)
